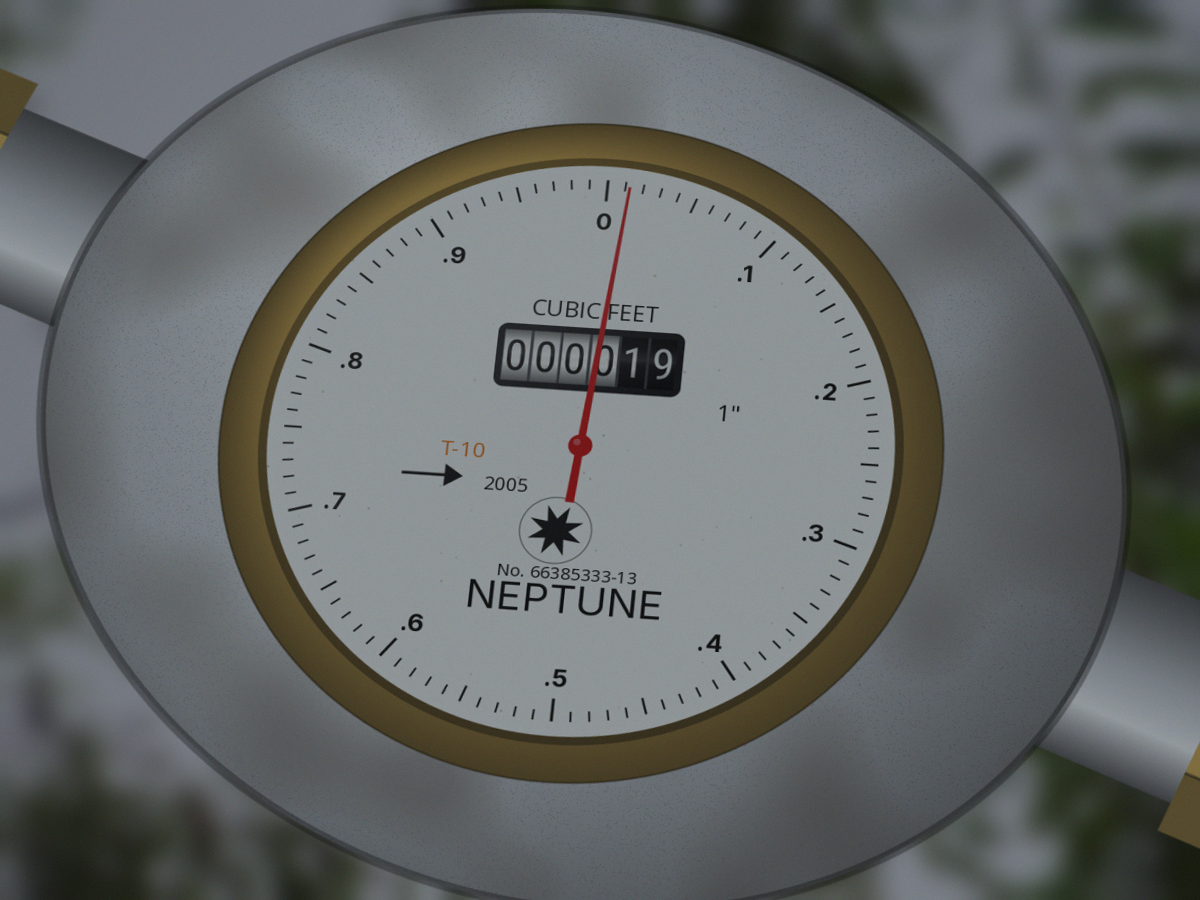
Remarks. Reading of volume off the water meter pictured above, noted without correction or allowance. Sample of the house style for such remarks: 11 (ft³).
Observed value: 19.01 (ft³)
